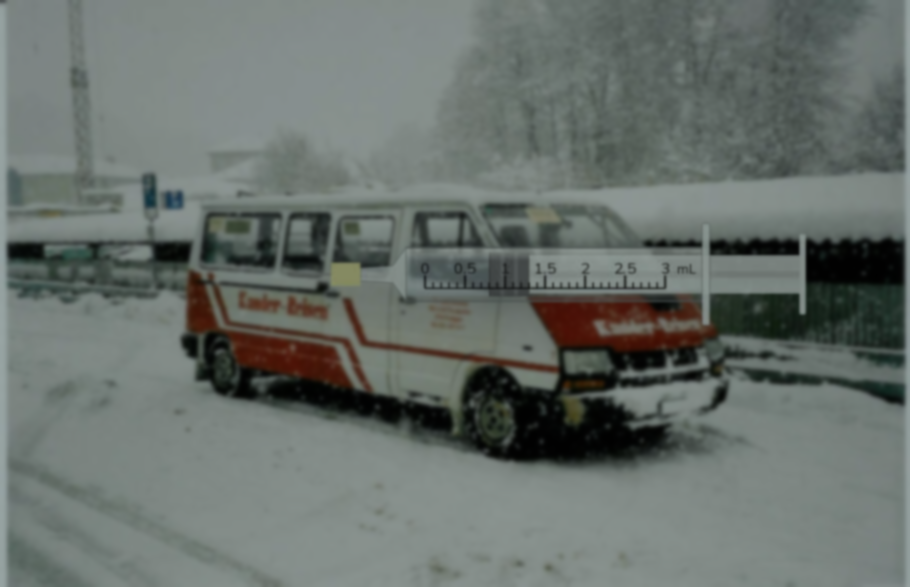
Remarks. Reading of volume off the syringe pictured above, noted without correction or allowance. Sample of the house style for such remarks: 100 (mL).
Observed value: 0.8 (mL)
